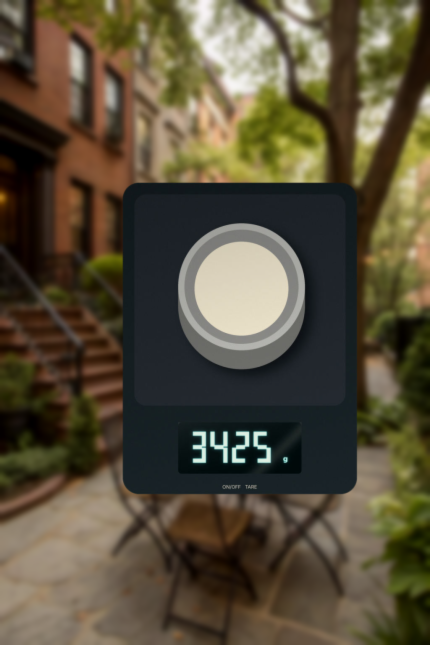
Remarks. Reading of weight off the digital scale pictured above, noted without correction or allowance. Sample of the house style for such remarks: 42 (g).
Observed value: 3425 (g)
